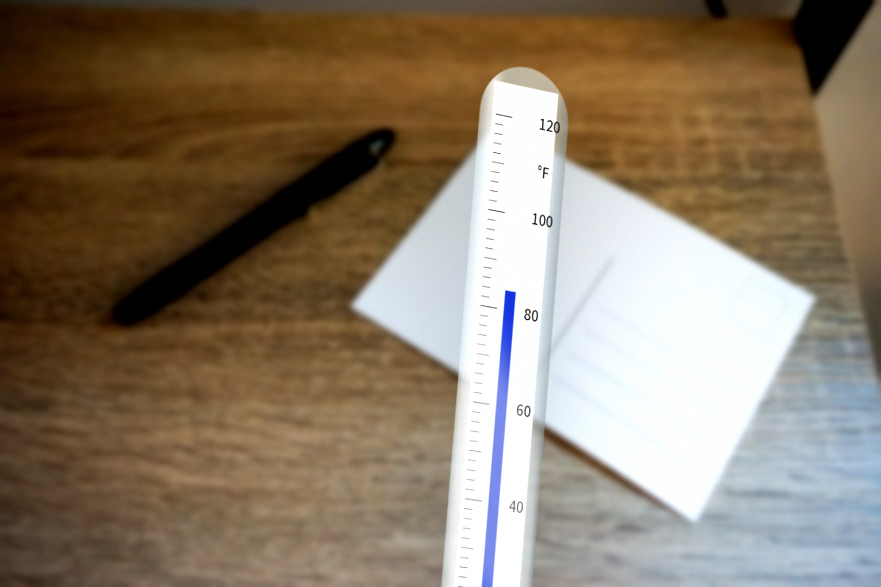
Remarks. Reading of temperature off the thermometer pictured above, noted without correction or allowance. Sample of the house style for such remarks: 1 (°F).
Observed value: 84 (°F)
